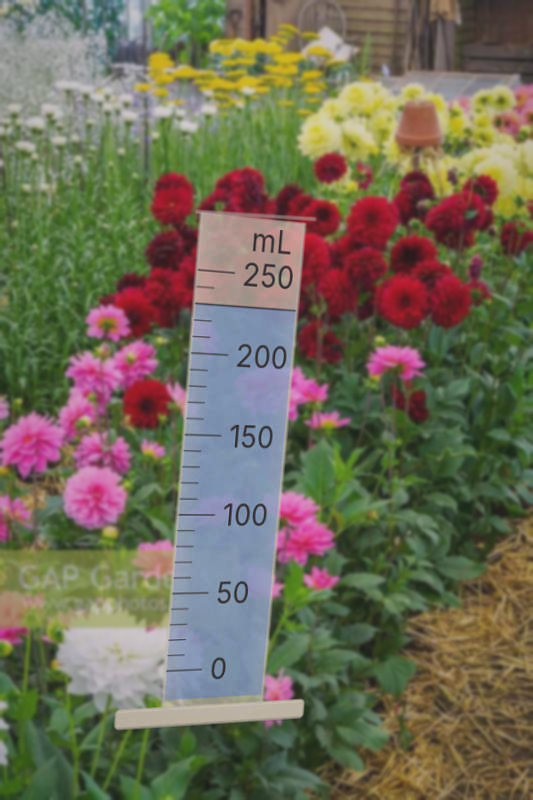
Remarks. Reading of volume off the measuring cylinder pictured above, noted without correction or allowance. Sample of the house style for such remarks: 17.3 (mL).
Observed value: 230 (mL)
